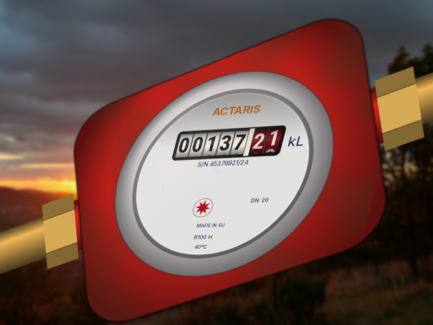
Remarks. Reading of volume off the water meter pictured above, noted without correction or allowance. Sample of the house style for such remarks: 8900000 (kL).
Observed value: 137.21 (kL)
